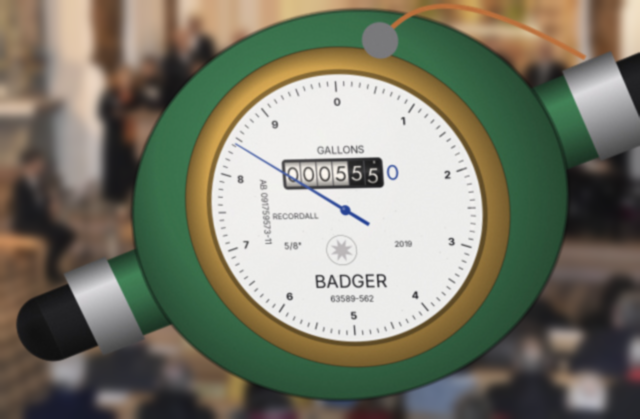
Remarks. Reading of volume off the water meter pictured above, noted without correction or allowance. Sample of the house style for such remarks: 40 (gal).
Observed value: 5548.4 (gal)
